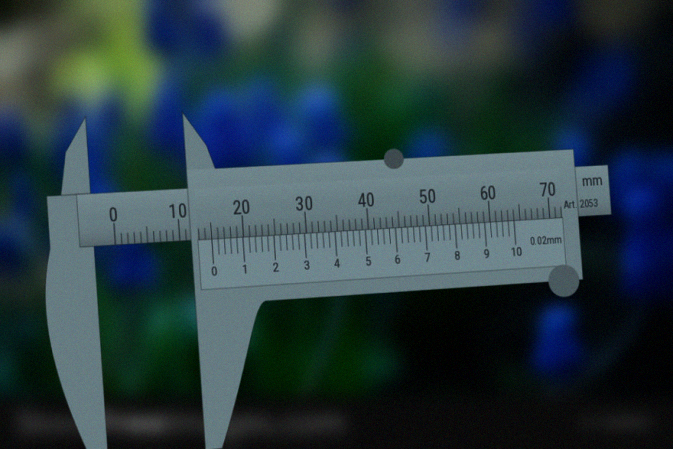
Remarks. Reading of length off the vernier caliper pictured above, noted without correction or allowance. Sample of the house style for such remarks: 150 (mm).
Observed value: 15.0 (mm)
